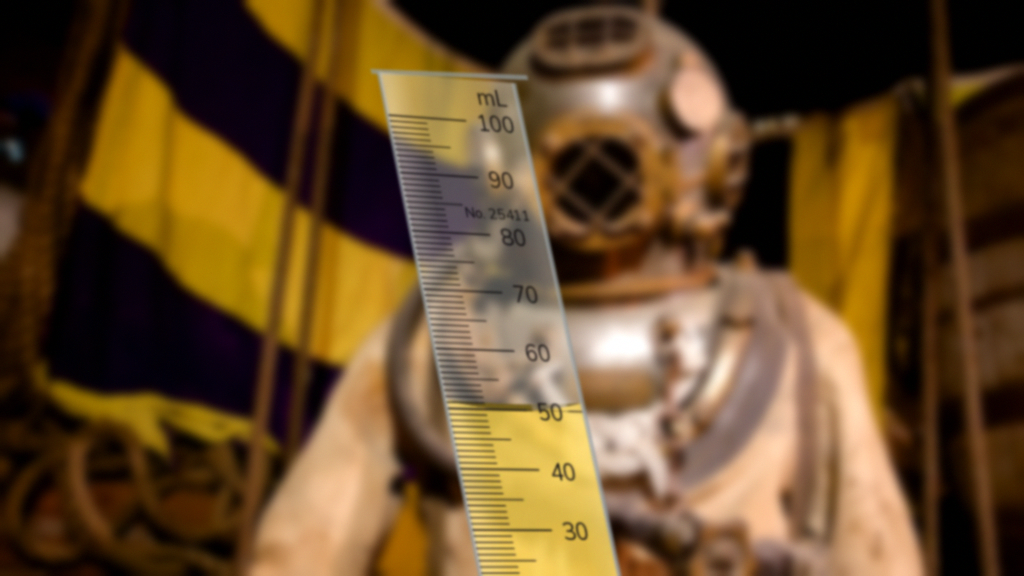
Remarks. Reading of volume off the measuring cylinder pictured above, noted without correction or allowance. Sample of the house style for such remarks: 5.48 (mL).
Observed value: 50 (mL)
